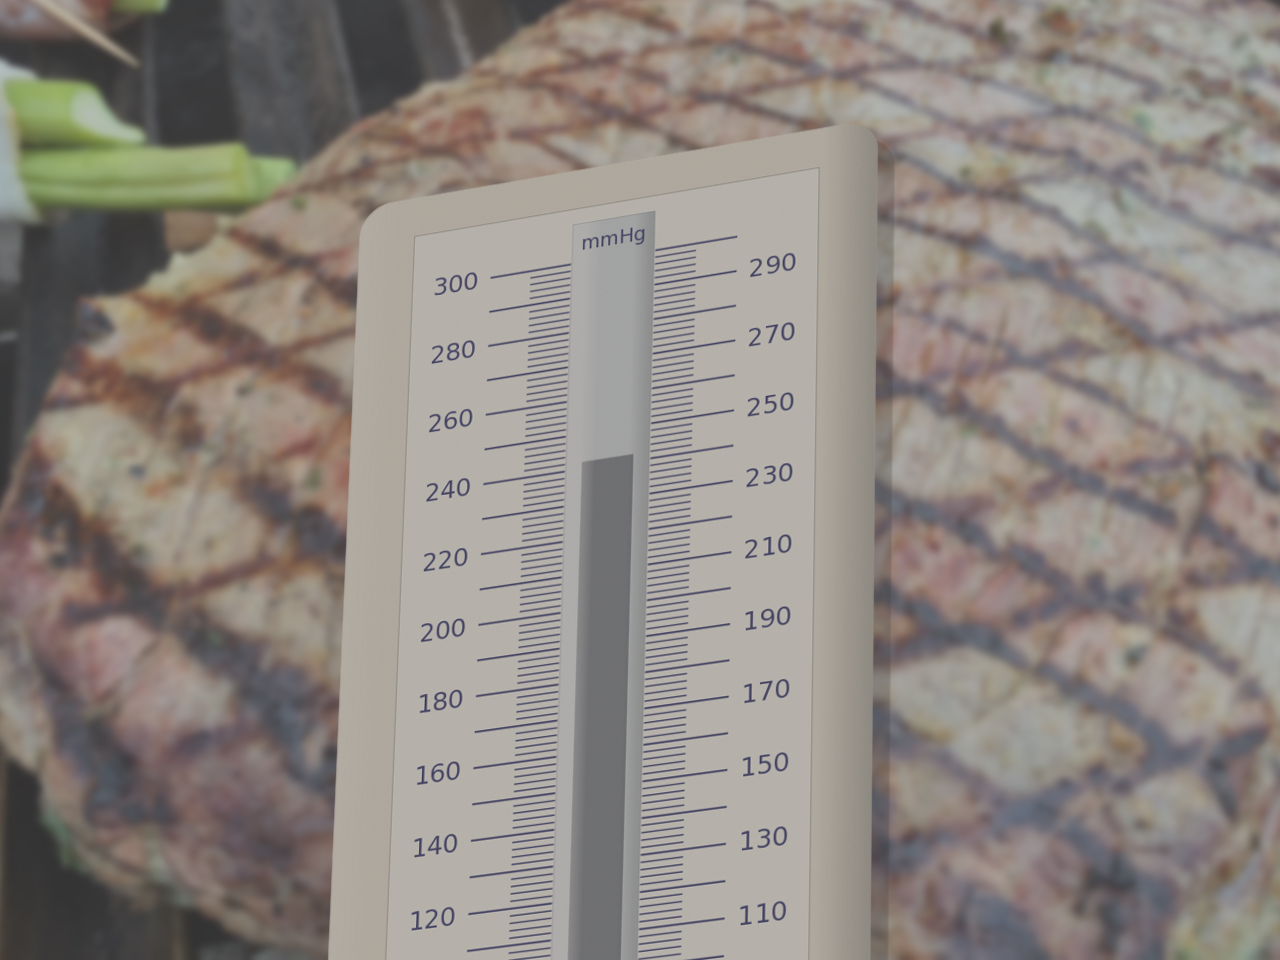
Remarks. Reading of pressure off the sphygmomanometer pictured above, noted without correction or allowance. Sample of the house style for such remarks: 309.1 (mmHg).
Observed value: 242 (mmHg)
